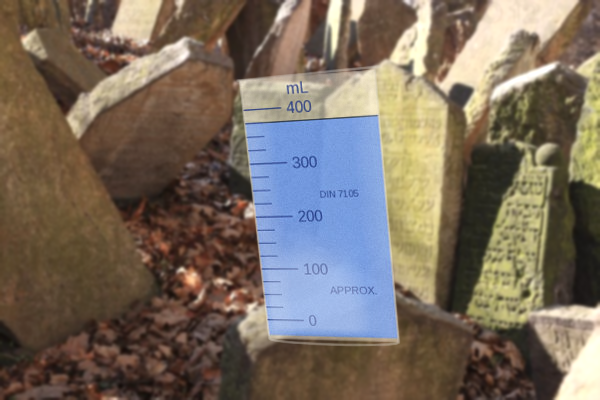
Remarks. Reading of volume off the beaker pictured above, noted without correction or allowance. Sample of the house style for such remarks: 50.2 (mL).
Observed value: 375 (mL)
